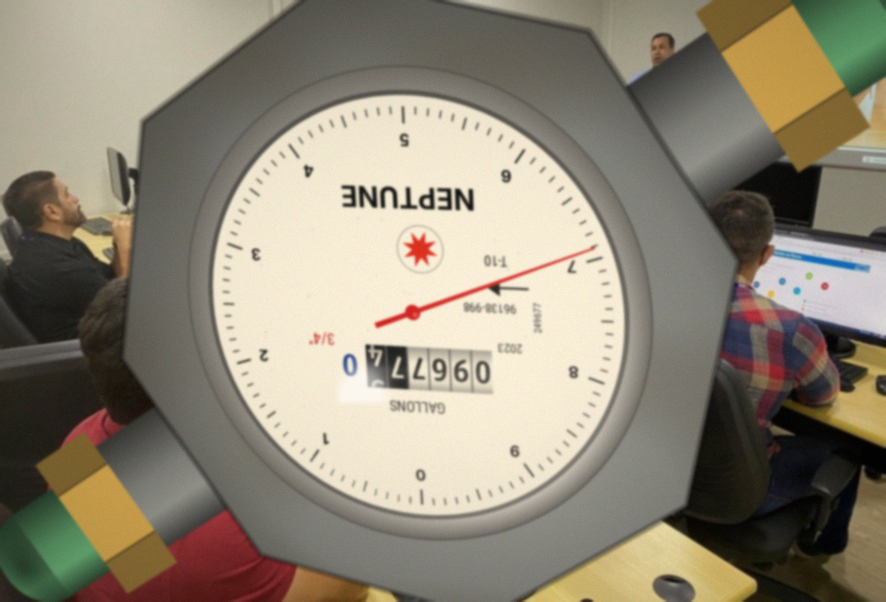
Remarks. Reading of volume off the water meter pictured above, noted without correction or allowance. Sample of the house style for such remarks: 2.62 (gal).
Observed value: 967736.9 (gal)
